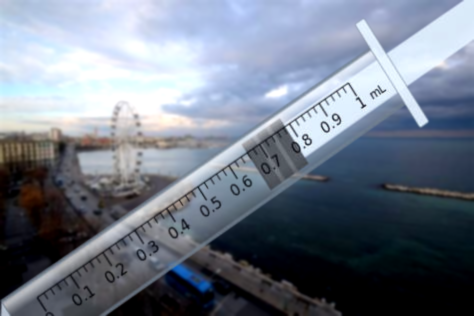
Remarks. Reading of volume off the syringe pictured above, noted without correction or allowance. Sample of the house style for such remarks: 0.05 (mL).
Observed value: 0.66 (mL)
